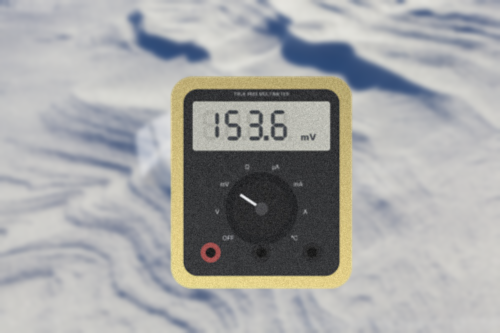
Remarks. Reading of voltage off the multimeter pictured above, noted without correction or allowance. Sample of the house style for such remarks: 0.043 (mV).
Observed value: 153.6 (mV)
